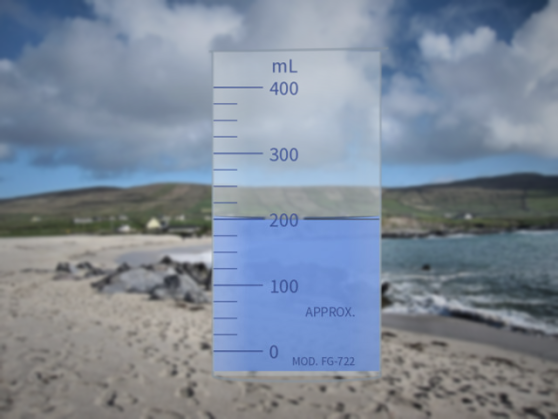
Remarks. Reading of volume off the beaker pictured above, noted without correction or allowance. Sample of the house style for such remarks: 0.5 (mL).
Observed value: 200 (mL)
